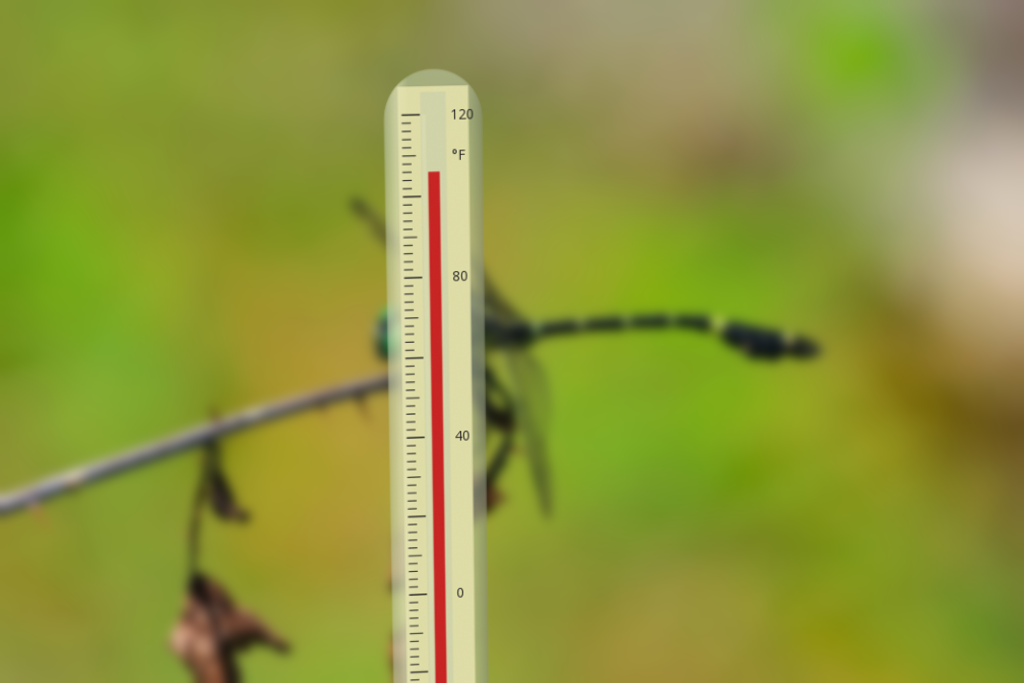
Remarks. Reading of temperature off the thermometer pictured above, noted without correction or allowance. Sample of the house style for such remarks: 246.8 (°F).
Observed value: 106 (°F)
